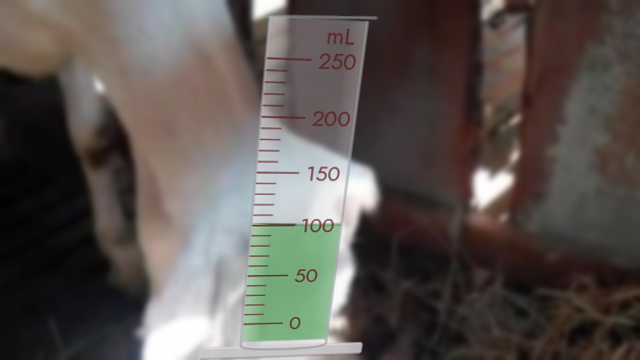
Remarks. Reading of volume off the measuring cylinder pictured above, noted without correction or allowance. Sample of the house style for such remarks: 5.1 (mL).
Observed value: 100 (mL)
